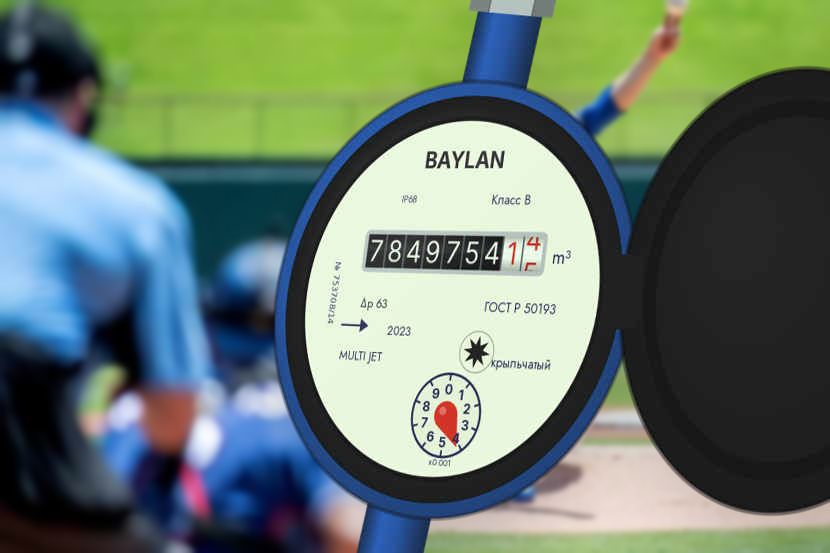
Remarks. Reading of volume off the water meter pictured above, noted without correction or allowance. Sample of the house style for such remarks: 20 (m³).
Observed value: 7849754.144 (m³)
